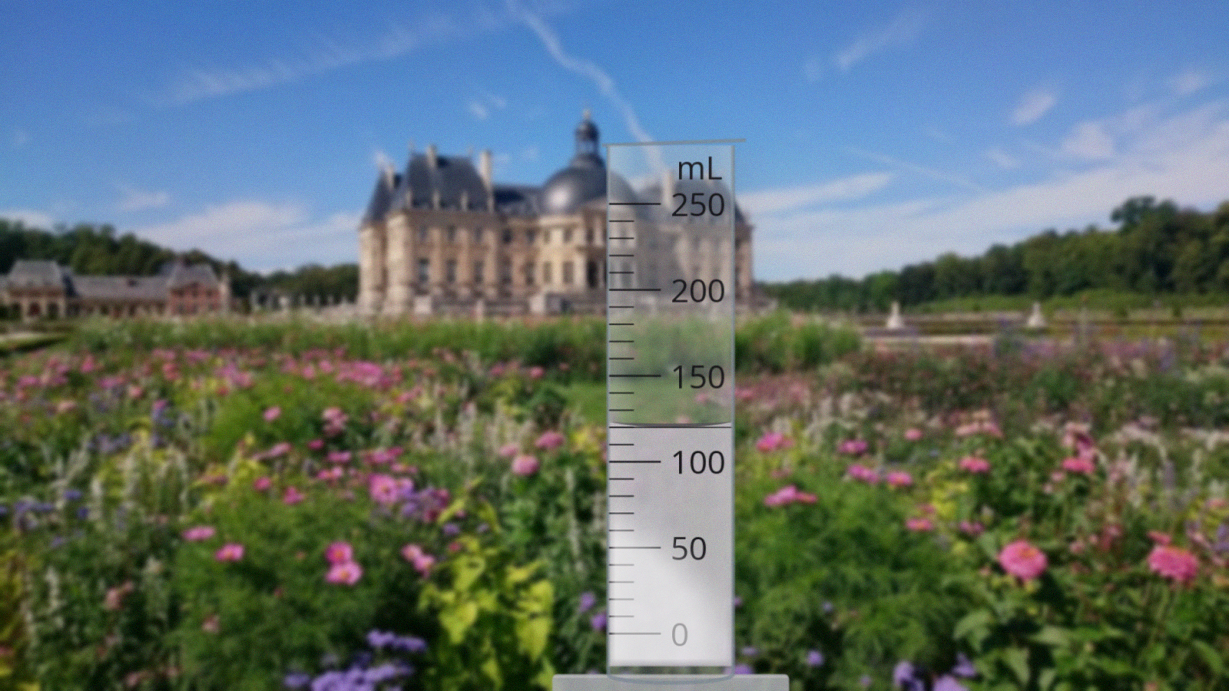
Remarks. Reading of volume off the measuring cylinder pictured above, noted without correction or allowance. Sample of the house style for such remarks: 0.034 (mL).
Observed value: 120 (mL)
